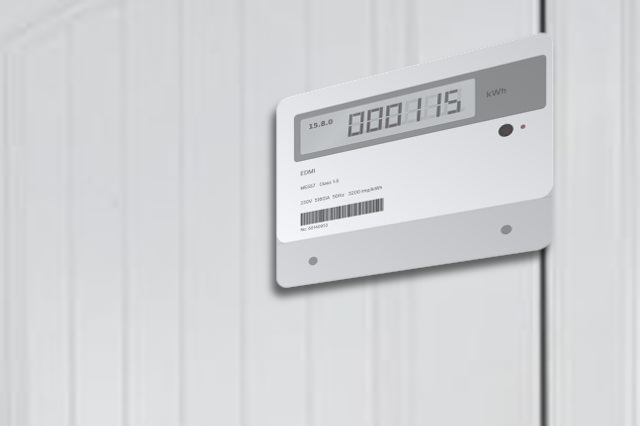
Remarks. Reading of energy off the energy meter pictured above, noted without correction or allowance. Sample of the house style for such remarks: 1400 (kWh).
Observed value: 115 (kWh)
